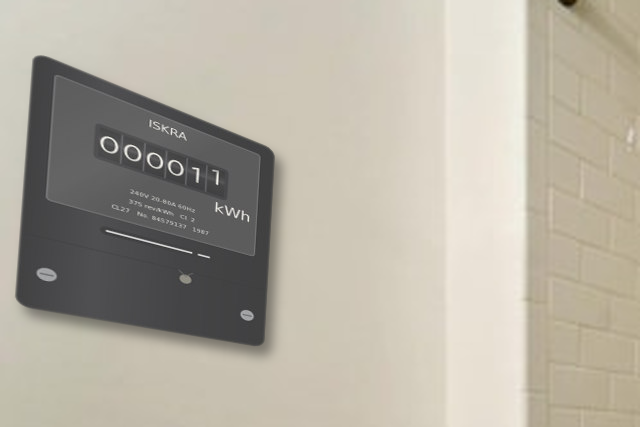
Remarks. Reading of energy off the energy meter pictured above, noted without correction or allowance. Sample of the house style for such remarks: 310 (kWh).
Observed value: 11 (kWh)
